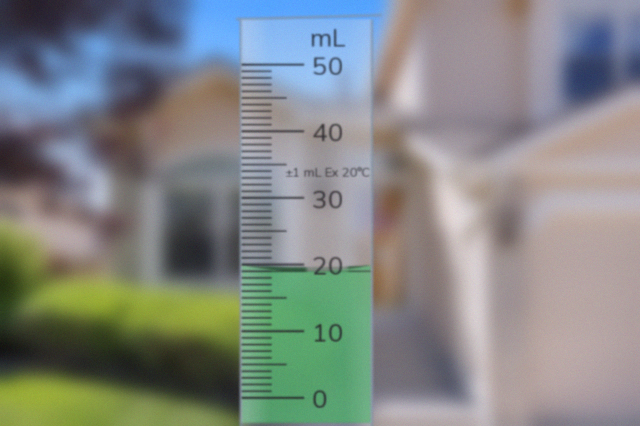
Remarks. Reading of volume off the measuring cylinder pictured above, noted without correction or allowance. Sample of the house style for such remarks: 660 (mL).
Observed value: 19 (mL)
